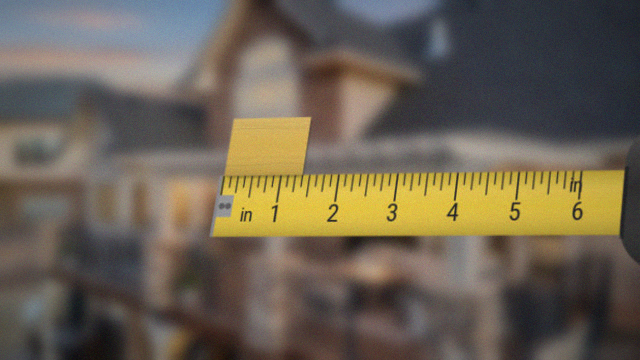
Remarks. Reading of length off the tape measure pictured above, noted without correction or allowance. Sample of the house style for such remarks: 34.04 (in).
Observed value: 1.375 (in)
